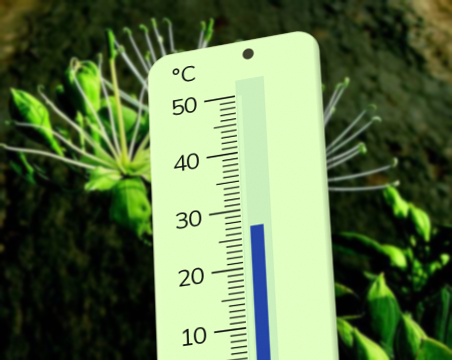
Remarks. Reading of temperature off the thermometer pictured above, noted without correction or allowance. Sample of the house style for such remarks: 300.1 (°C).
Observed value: 27 (°C)
